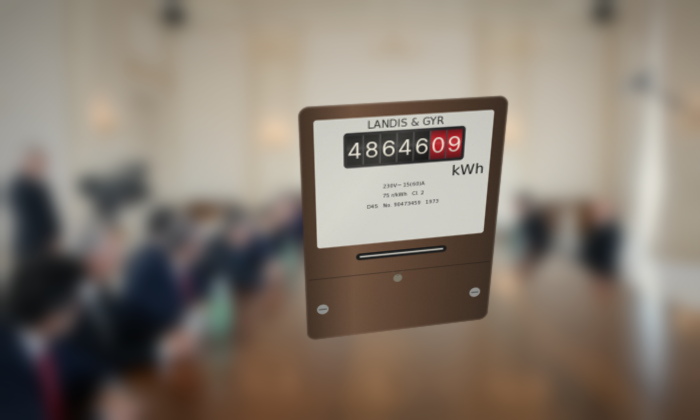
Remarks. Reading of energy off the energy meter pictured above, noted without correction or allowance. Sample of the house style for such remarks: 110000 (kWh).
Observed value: 48646.09 (kWh)
